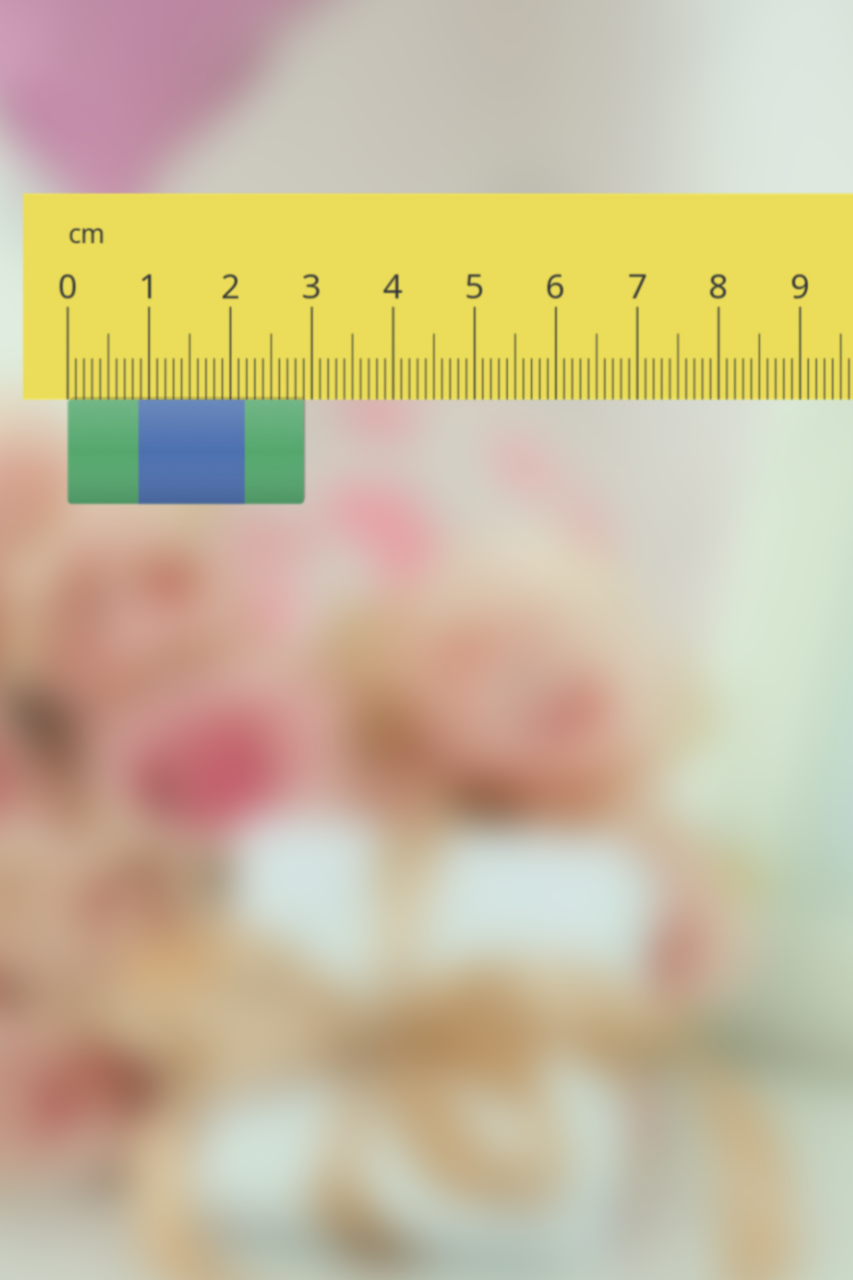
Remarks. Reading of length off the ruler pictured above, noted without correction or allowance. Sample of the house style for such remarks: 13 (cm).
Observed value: 2.9 (cm)
